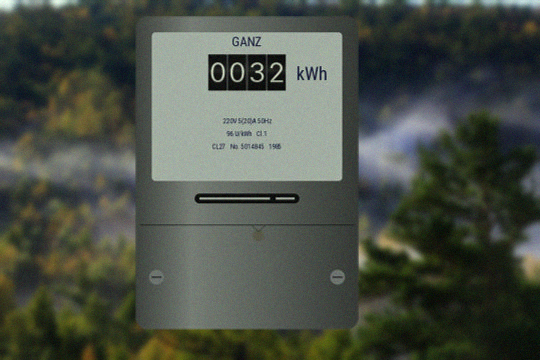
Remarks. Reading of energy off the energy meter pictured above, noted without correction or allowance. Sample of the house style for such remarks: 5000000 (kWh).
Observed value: 32 (kWh)
